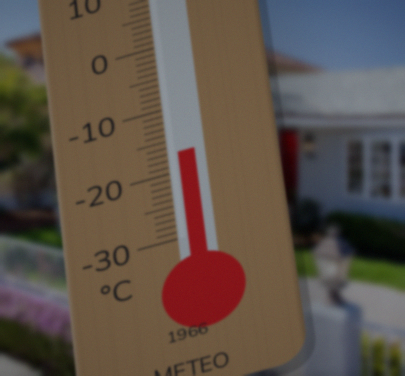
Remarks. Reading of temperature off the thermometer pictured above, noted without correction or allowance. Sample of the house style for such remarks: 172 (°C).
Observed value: -17 (°C)
